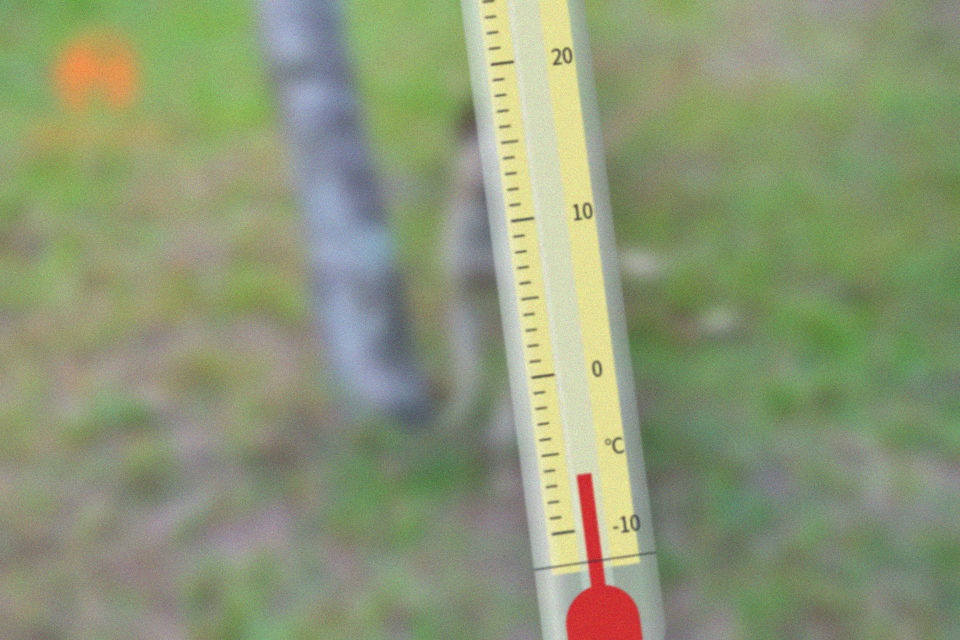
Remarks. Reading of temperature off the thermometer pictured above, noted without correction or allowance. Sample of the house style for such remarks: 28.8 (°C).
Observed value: -6.5 (°C)
